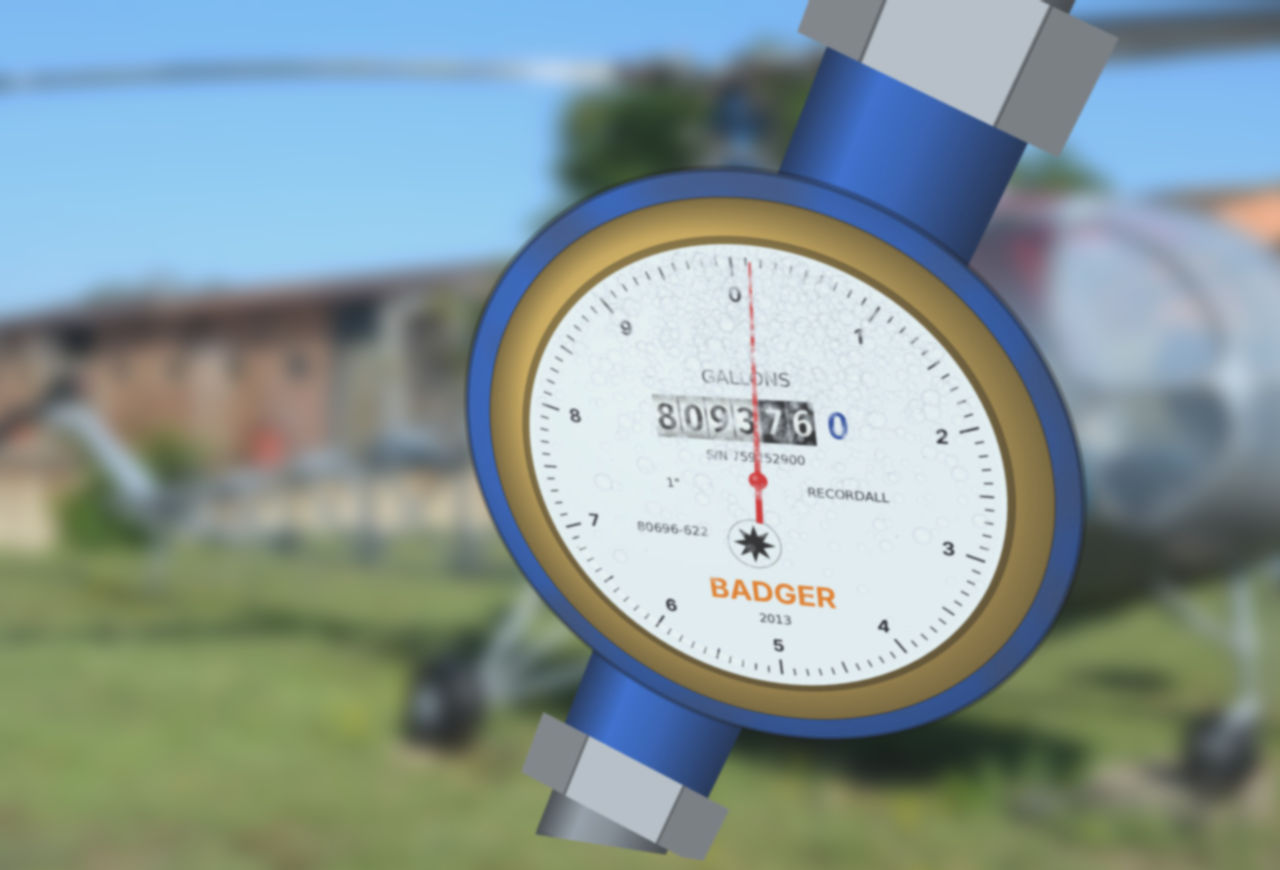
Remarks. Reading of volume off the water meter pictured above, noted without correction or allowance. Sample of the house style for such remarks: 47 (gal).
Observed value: 8093760.1 (gal)
